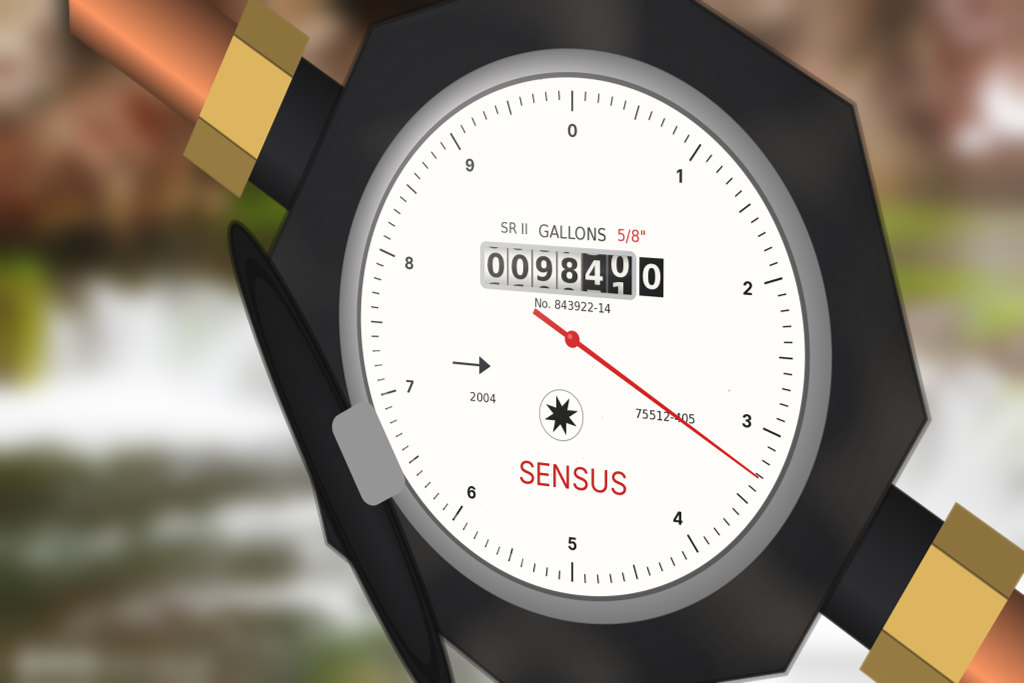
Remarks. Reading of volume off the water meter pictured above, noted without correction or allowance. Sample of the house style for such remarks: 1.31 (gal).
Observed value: 98403.3 (gal)
